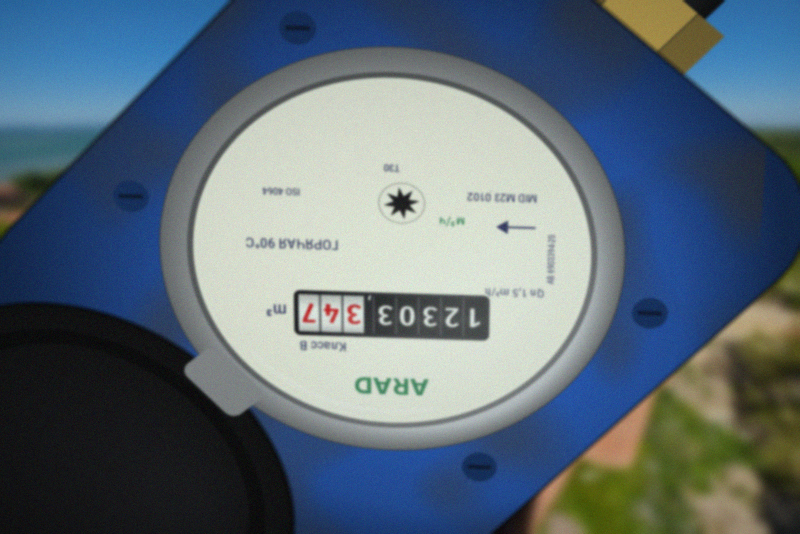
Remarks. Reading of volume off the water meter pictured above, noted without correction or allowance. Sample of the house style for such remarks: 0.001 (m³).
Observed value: 12303.347 (m³)
